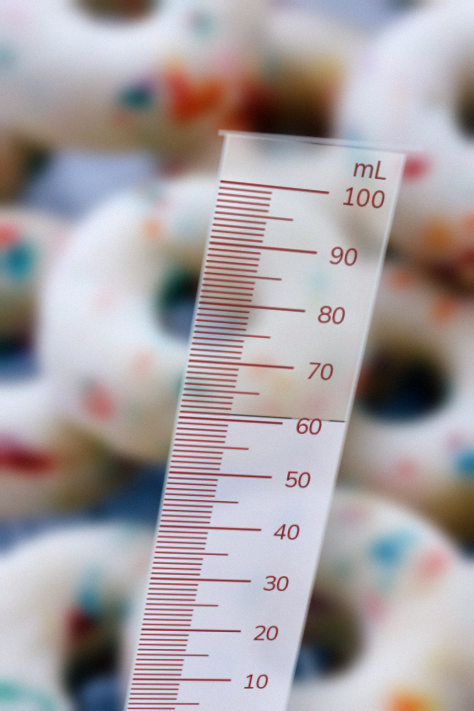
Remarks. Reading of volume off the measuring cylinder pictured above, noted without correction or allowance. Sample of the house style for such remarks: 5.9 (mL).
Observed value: 61 (mL)
